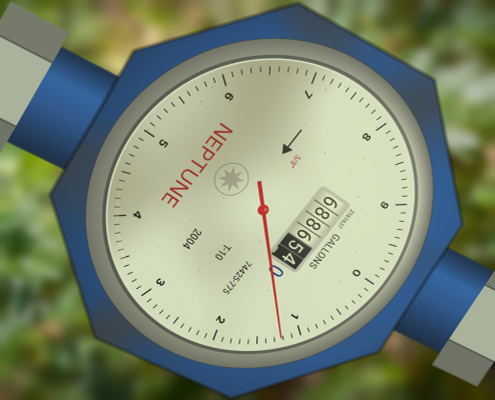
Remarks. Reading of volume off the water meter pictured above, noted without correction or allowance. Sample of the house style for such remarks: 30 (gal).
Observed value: 6886541.2 (gal)
